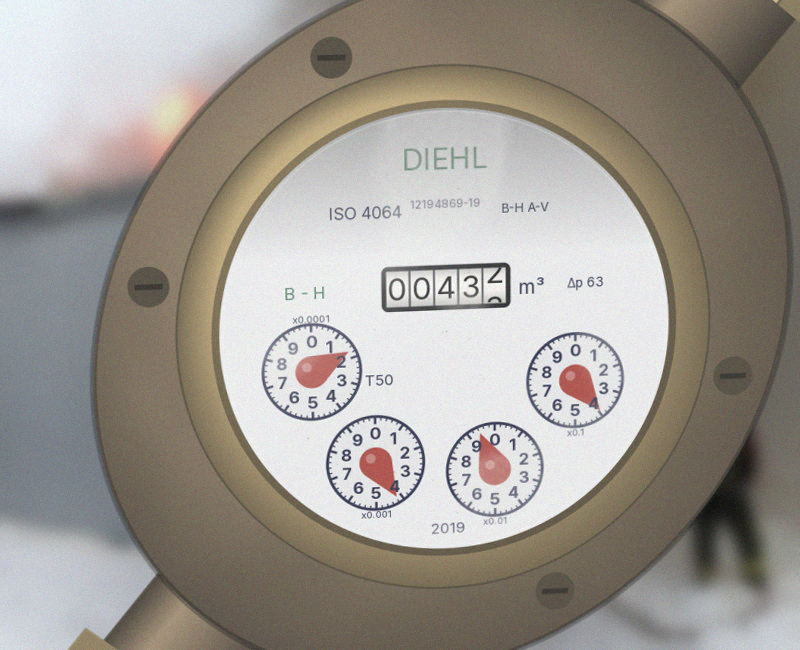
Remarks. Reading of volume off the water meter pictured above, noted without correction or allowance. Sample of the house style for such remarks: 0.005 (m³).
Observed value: 432.3941 (m³)
